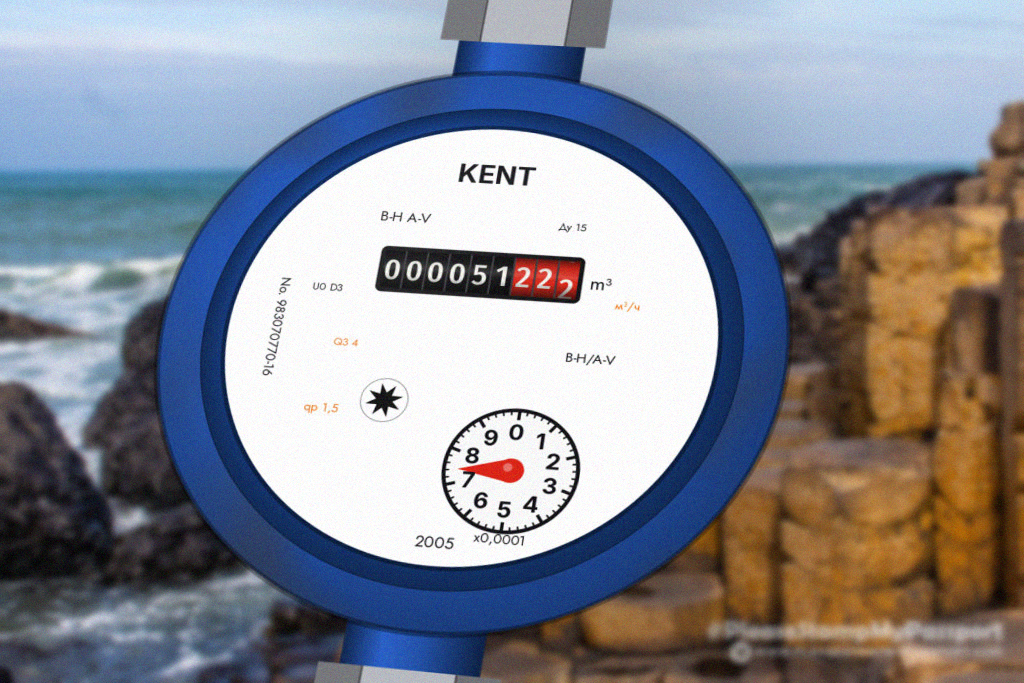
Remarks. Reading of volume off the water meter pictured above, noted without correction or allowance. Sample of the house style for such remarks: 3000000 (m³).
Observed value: 51.2217 (m³)
